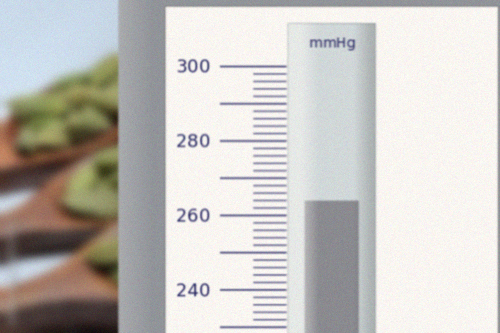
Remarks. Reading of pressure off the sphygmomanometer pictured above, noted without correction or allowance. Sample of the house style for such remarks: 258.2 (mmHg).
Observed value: 264 (mmHg)
